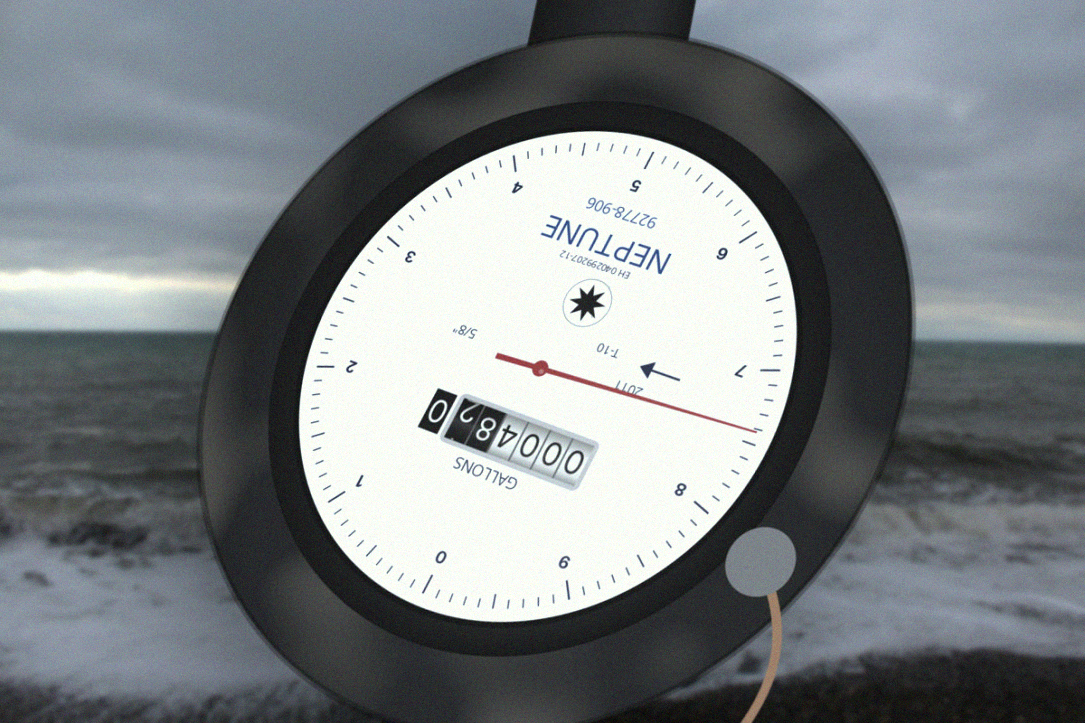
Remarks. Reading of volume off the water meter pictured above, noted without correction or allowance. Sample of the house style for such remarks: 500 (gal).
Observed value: 4817.4 (gal)
